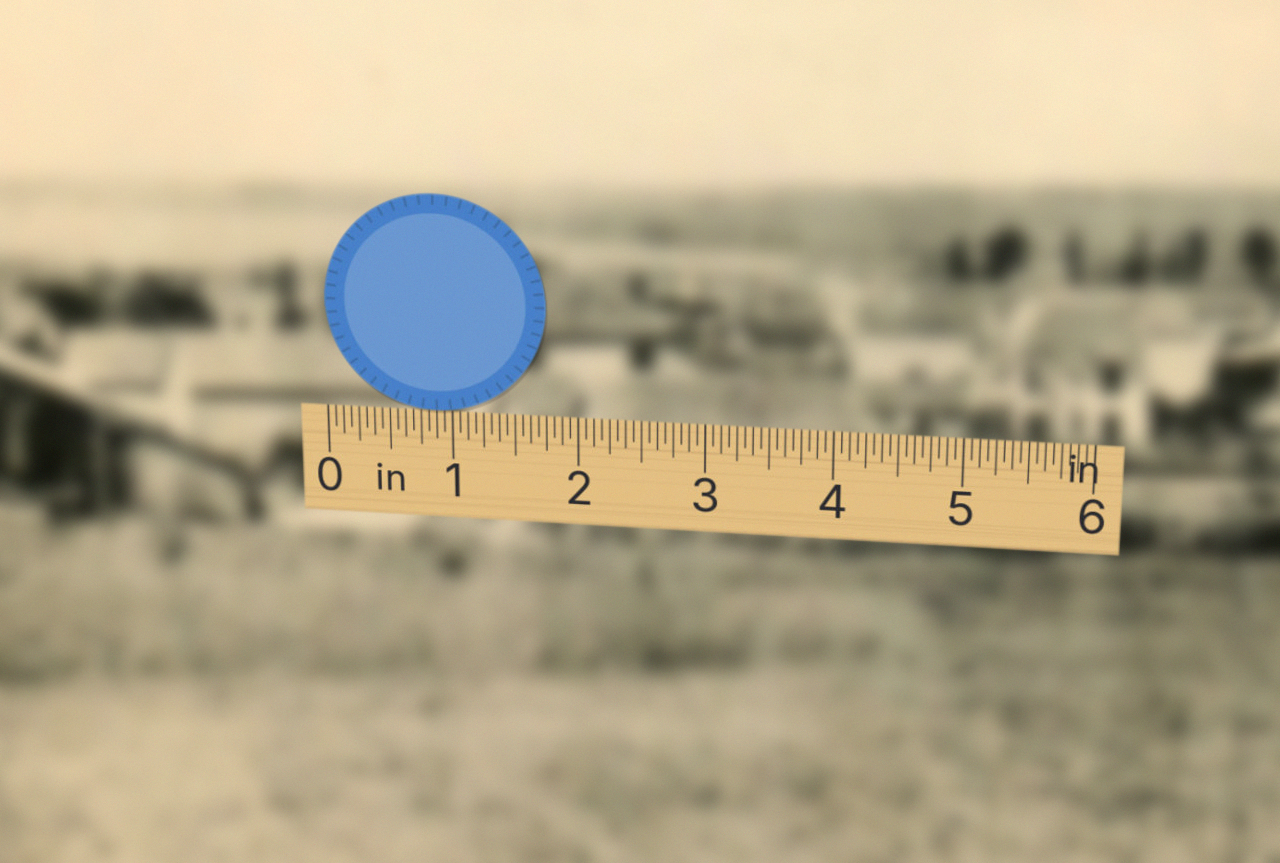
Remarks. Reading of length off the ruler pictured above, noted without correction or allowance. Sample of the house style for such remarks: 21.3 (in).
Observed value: 1.75 (in)
